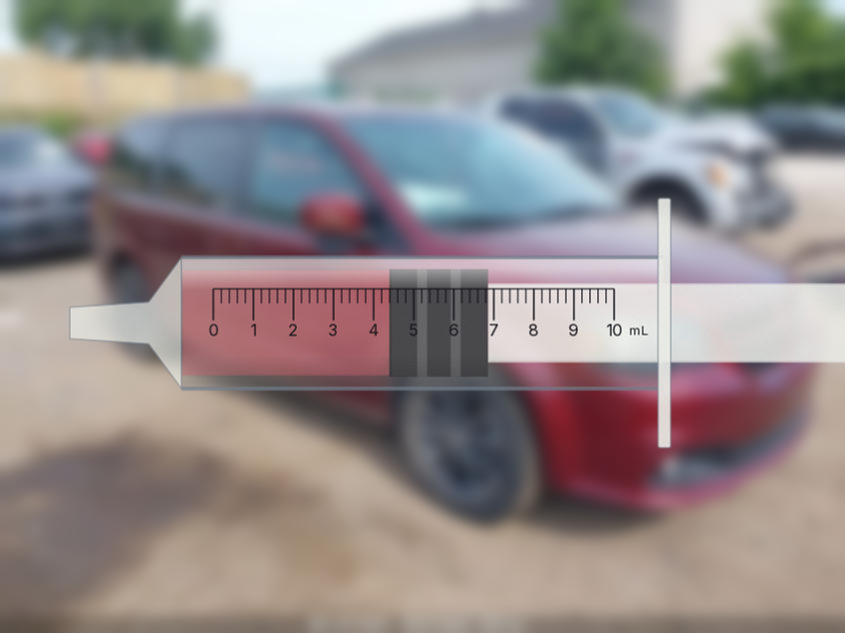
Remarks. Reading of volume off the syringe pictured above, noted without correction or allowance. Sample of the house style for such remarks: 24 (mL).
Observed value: 4.4 (mL)
